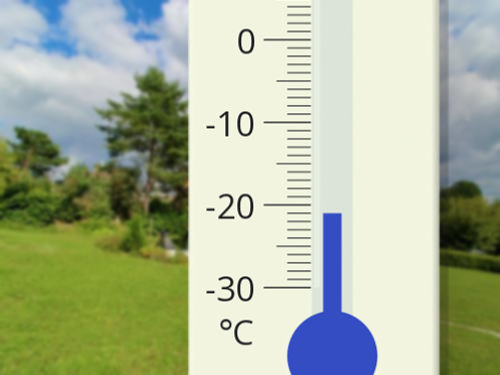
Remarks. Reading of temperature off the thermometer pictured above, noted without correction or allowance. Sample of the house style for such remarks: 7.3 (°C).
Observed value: -21 (°C)
